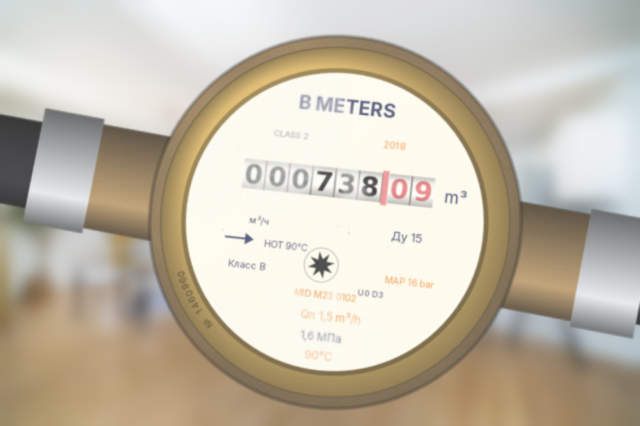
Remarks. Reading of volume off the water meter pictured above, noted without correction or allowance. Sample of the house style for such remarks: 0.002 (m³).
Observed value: 738.09 (m³)
